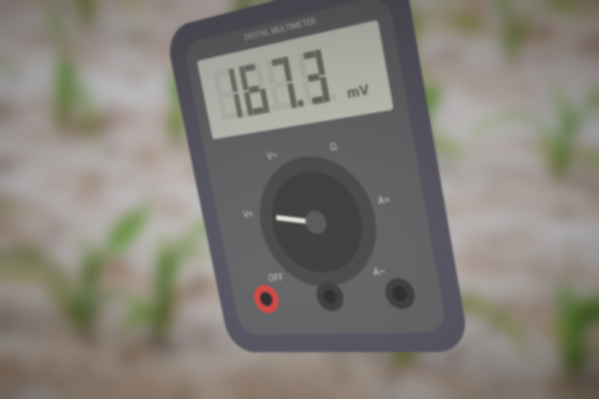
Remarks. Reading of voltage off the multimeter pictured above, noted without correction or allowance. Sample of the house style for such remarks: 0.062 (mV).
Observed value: 167.3 (mV)
